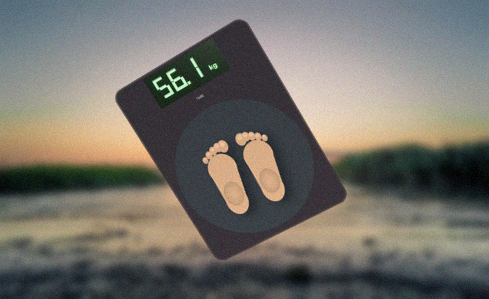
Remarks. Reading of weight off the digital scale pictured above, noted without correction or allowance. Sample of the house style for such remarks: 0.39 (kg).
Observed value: 56.1 (kg)
